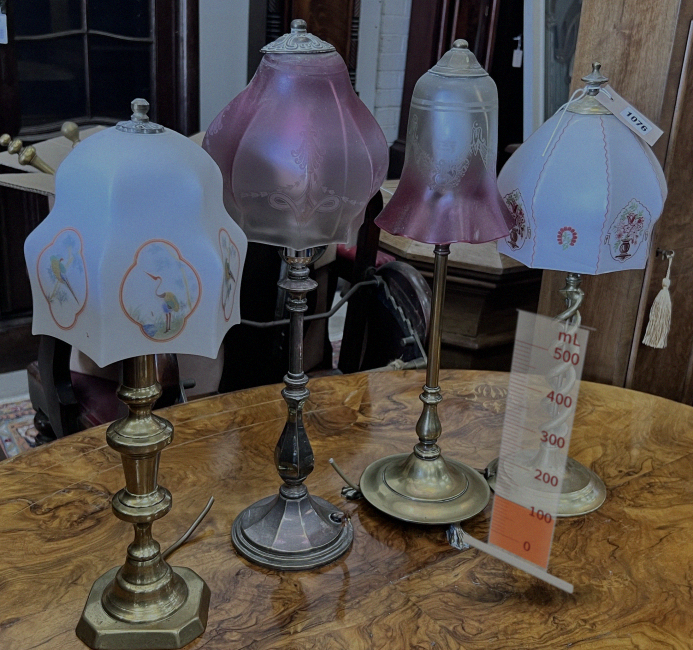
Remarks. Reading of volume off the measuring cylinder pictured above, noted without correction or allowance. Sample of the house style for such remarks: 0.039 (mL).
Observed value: 100 (mL)
